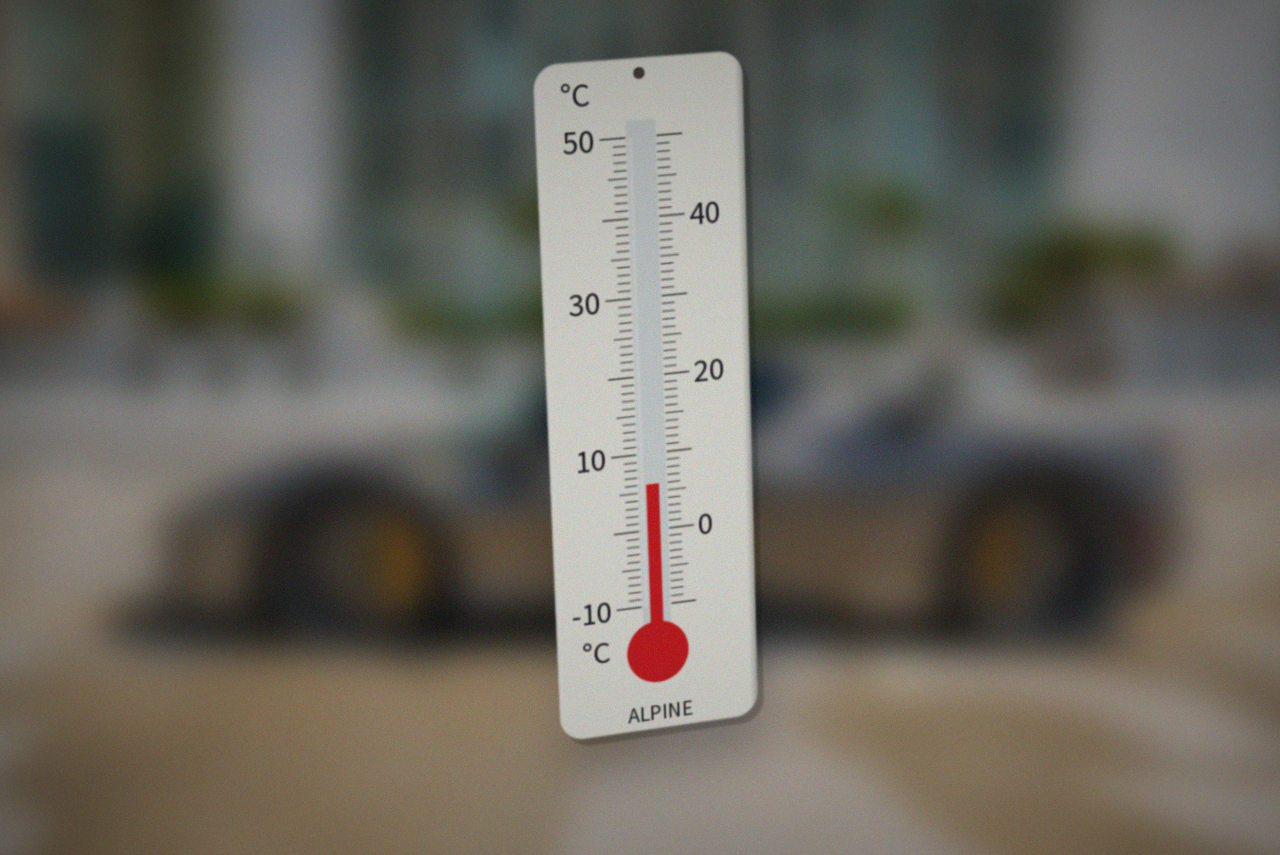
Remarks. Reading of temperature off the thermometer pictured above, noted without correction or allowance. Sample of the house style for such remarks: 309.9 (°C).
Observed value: 6 (°C)
